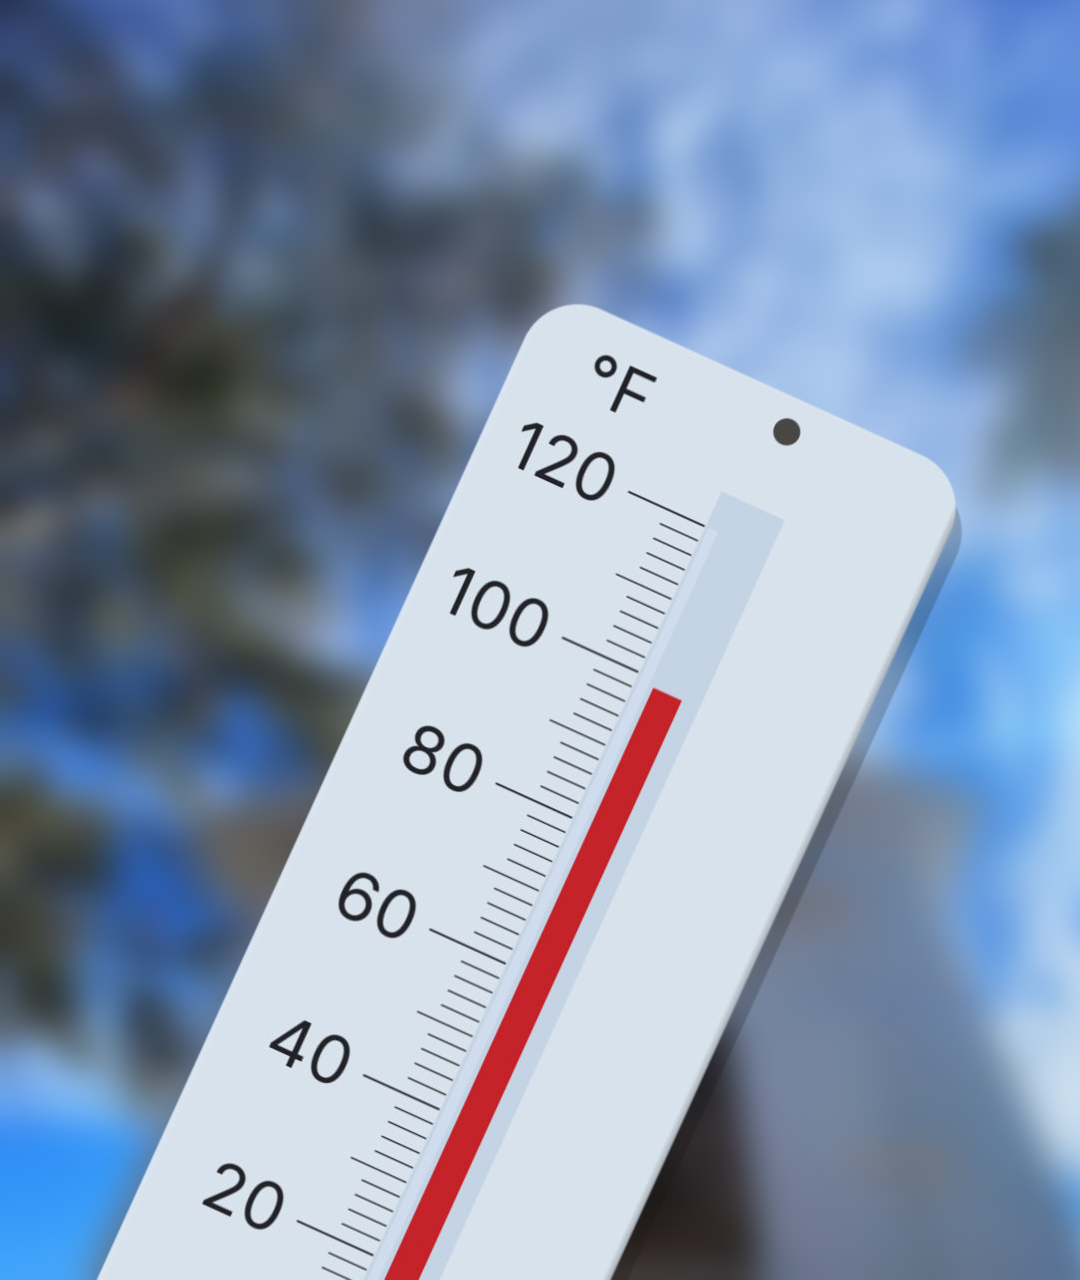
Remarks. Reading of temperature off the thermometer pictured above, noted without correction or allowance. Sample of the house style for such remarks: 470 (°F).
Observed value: 99 (°F)
